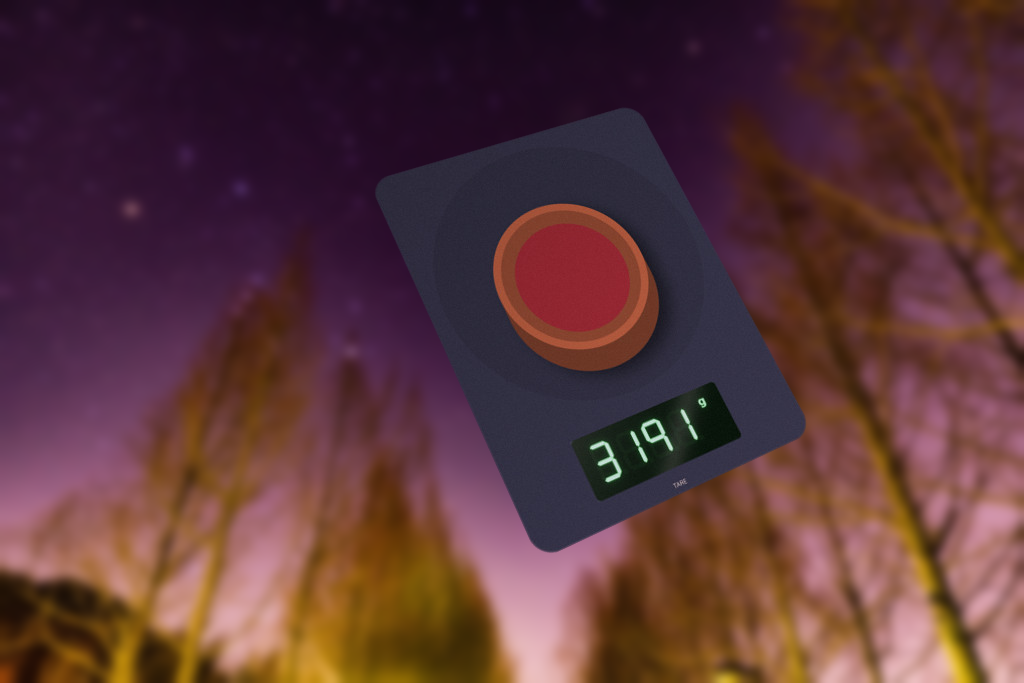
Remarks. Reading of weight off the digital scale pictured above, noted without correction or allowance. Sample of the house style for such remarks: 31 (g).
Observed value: 3191 (g)
